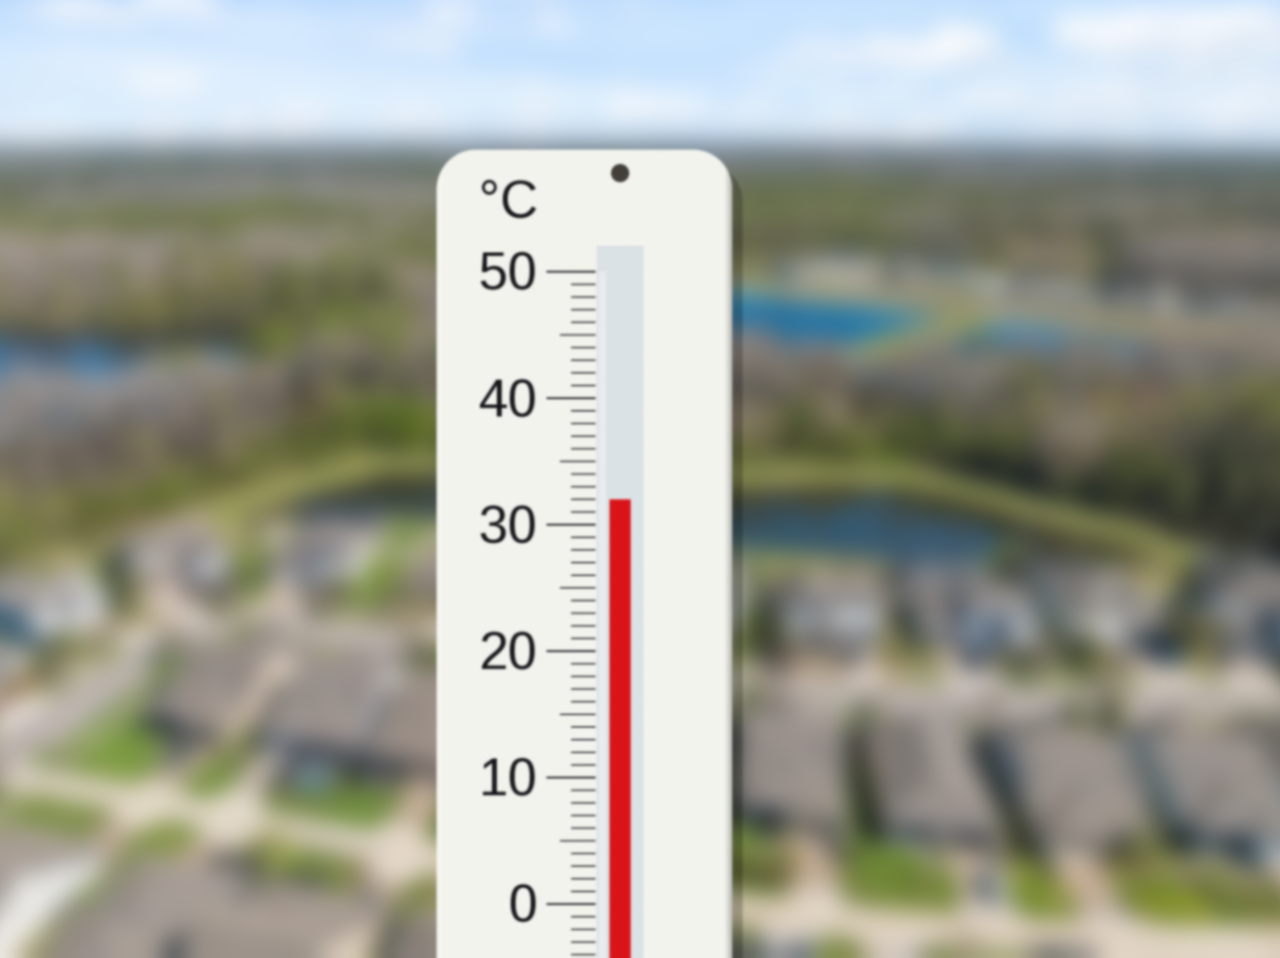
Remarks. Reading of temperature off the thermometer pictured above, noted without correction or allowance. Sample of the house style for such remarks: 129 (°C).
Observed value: 32 (°C)
